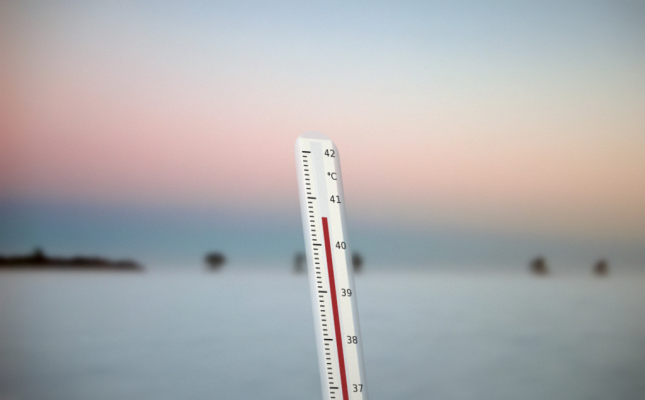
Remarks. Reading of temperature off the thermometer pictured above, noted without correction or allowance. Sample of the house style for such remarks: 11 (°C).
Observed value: 40.6 (°C)
